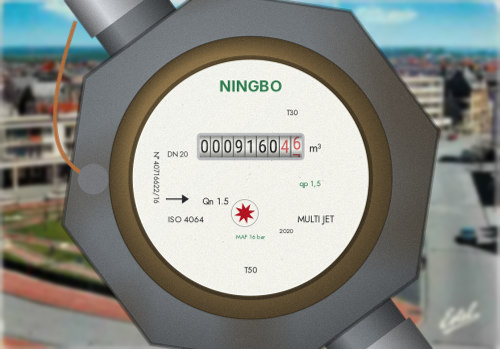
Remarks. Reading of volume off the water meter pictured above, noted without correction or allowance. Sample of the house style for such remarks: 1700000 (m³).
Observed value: 9160.46 (m³)
